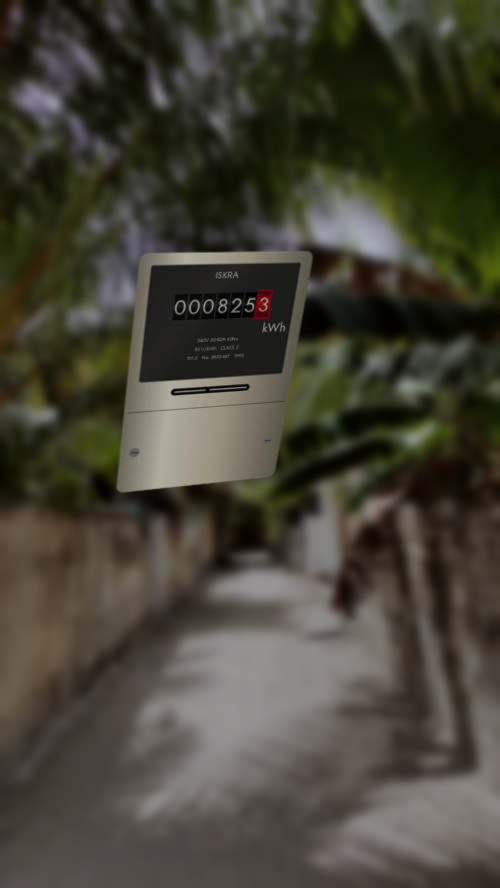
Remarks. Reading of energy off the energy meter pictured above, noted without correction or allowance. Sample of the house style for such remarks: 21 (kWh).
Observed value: 825.3 (kWh)
